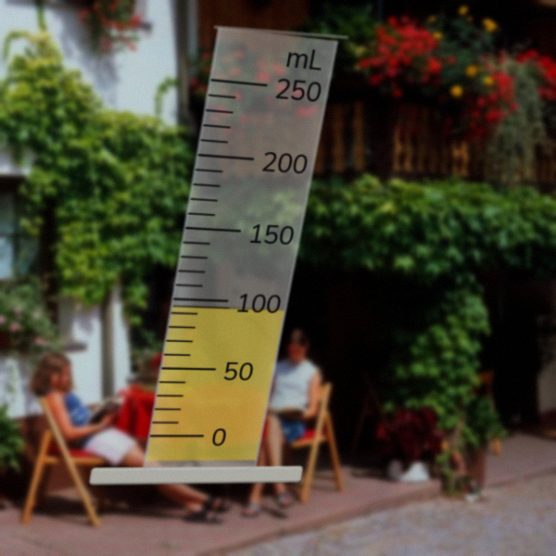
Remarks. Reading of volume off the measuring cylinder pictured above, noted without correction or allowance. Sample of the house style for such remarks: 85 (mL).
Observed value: 95 (mL)
